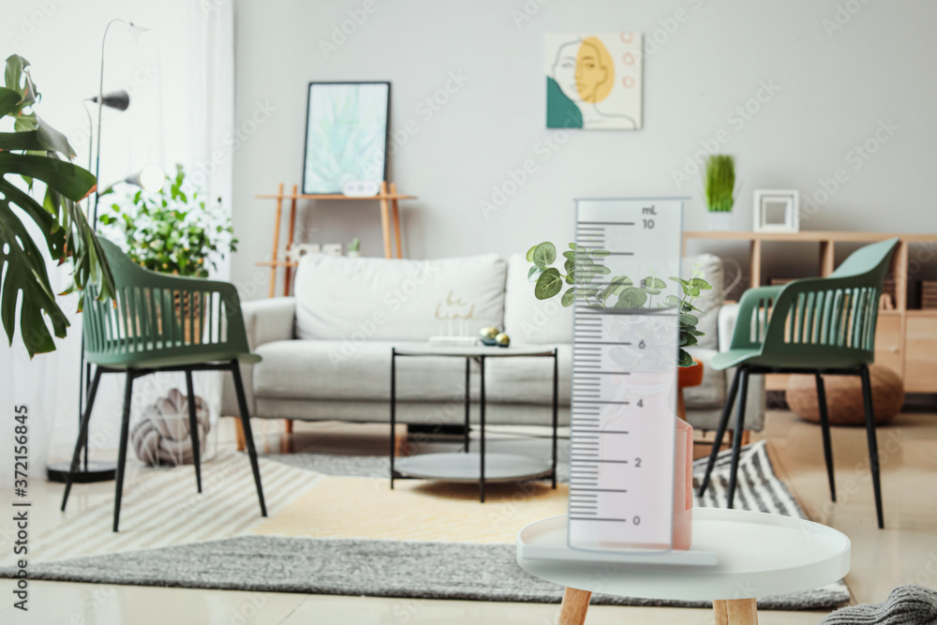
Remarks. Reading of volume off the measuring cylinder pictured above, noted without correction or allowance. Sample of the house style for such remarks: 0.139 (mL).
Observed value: 7 (mL)
